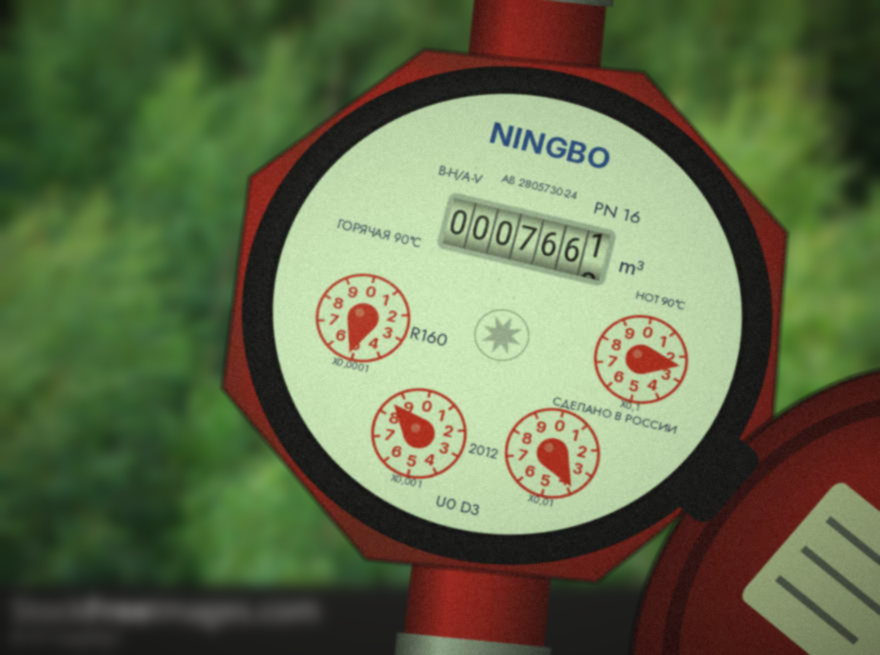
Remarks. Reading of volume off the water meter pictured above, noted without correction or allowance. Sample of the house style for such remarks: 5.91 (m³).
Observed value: 7661.2385 (m³)
